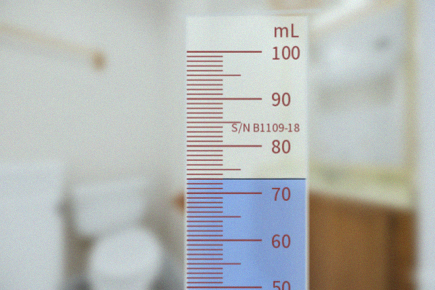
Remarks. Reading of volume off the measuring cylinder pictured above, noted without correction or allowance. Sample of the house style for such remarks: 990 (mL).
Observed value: 73 (mL)
